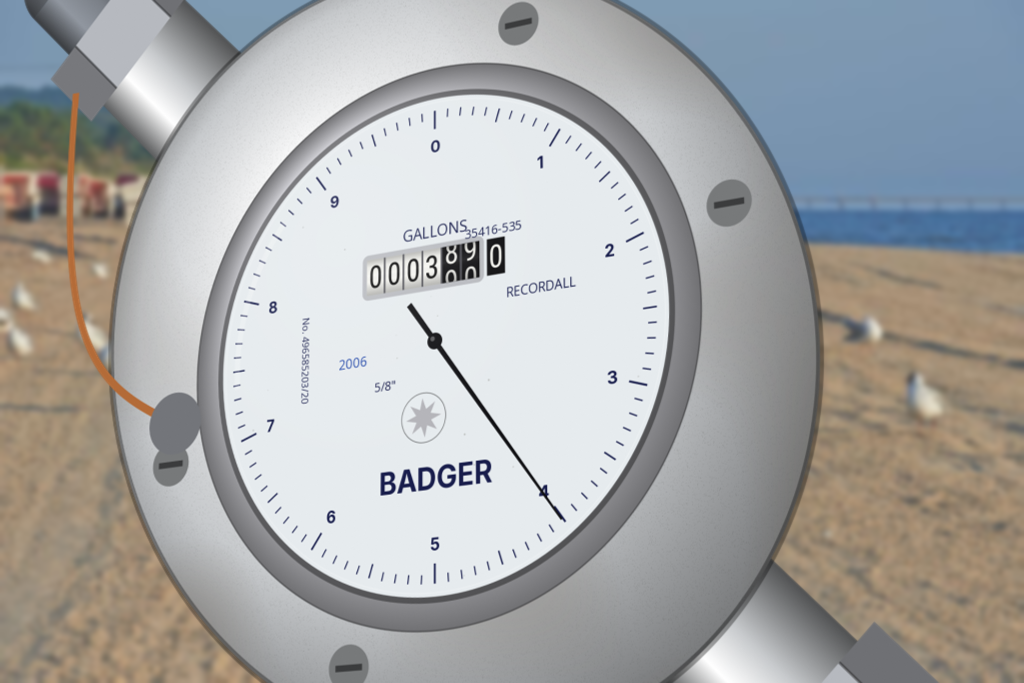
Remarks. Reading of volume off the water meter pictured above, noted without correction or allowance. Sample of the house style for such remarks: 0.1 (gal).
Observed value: 3894.0 (gal)
